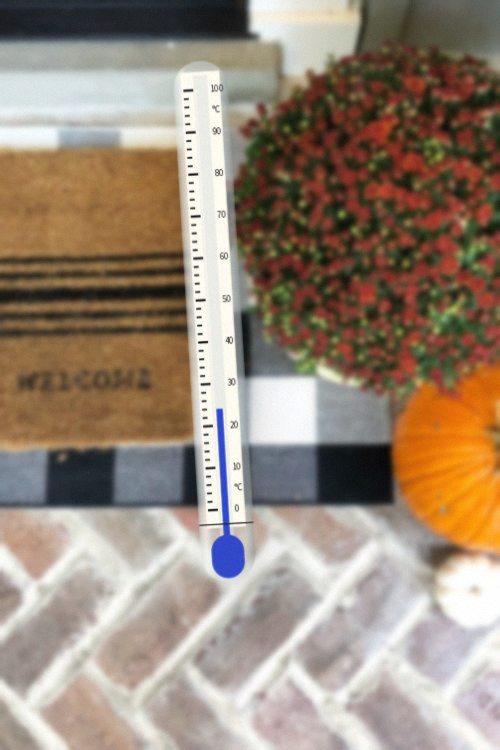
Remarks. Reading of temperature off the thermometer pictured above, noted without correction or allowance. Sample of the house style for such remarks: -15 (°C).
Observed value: 24 (°C)
